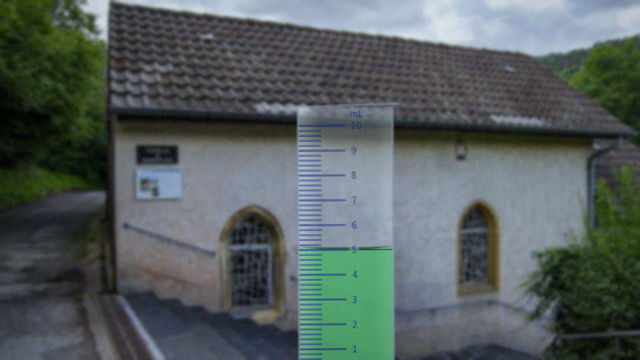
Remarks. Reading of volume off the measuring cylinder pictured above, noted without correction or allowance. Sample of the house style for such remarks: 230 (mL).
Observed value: 5 (mL)
